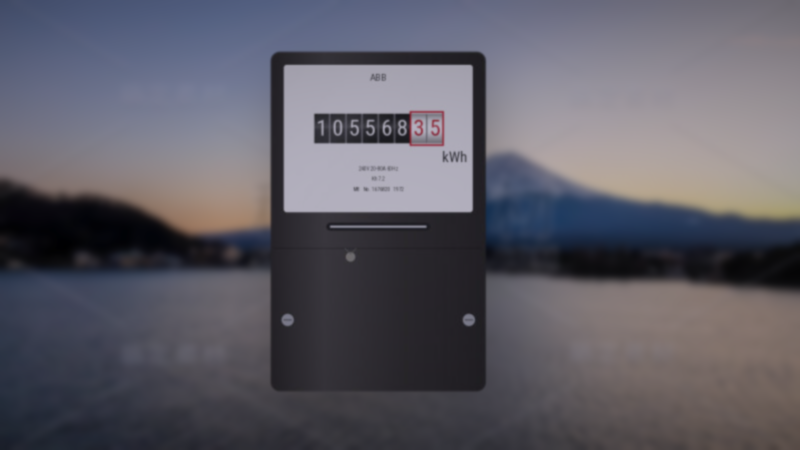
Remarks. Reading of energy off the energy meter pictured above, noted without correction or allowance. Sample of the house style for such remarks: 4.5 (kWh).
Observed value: 105568.35 (kWh)
